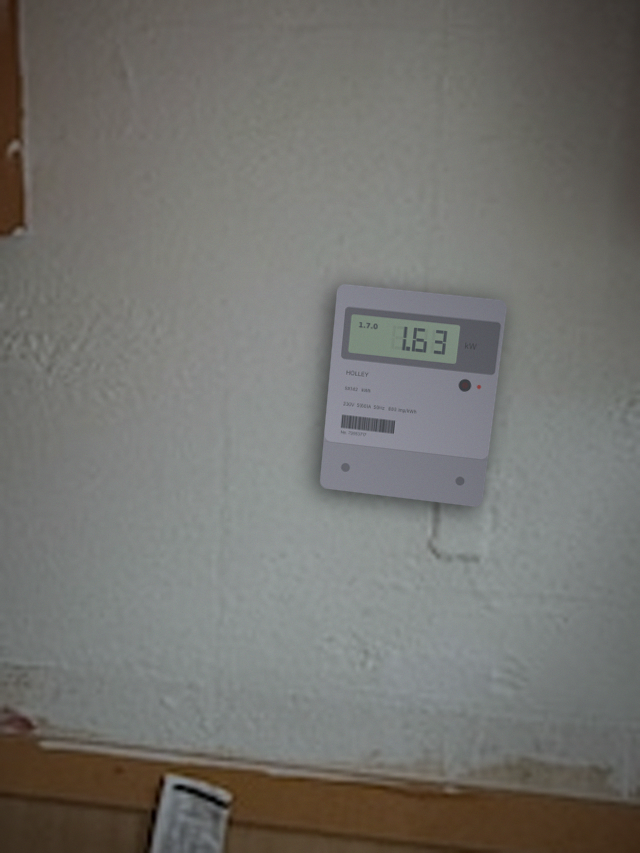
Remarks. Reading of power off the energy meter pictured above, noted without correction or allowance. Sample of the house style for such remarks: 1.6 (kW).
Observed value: 1.63 (kW)
